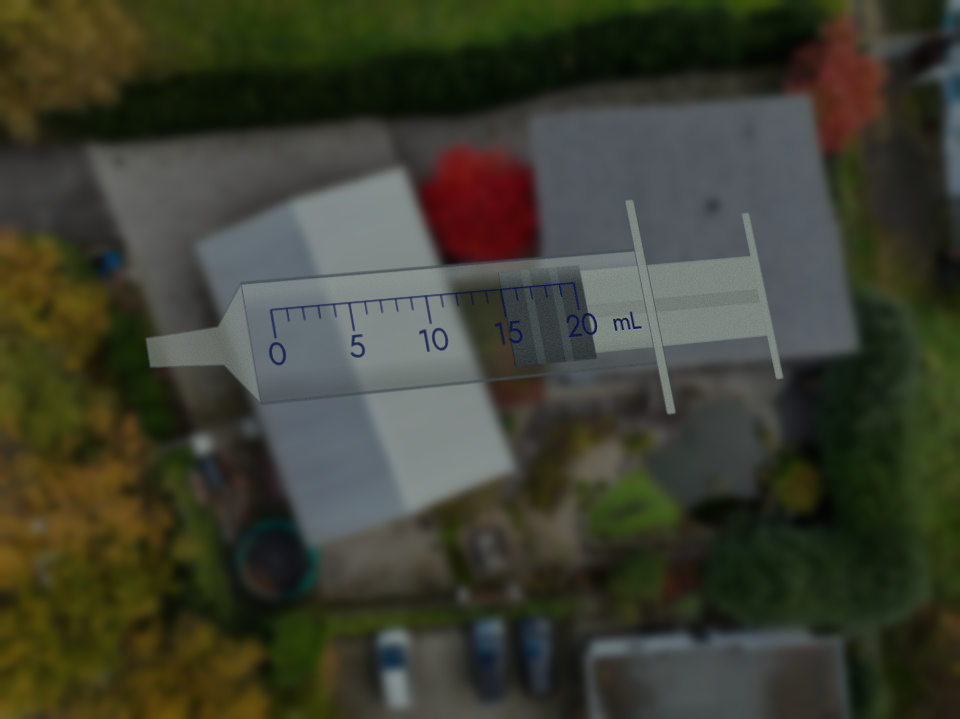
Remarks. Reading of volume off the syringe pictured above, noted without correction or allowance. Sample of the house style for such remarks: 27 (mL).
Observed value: 15 (mL)
